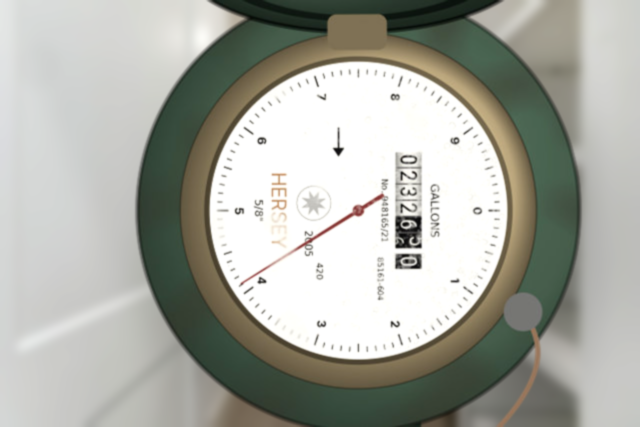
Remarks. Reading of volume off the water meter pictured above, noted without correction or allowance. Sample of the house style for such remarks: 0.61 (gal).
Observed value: 232654.1 (gal)
